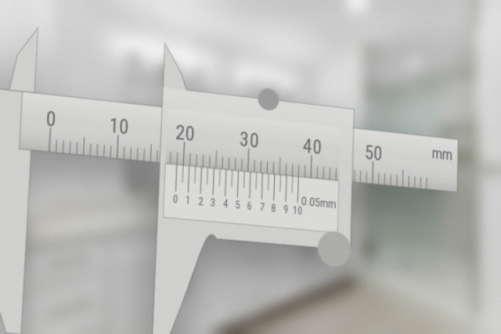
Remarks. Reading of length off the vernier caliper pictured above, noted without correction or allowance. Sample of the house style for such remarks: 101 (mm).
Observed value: 19.0 (mm)
